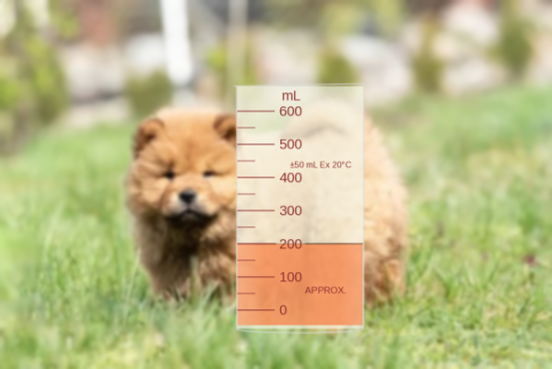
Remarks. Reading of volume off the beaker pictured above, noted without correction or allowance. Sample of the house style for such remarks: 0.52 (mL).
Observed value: 200 (mL)
